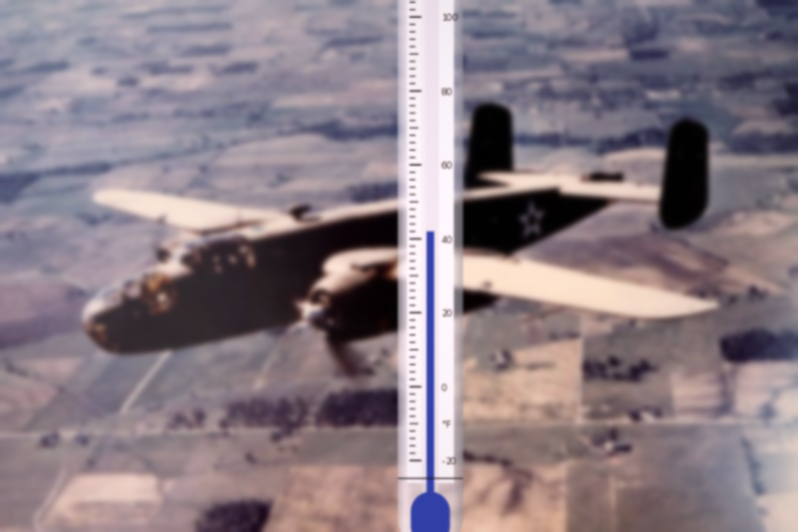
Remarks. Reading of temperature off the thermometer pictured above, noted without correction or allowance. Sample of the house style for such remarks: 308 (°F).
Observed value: 42 (°F)
